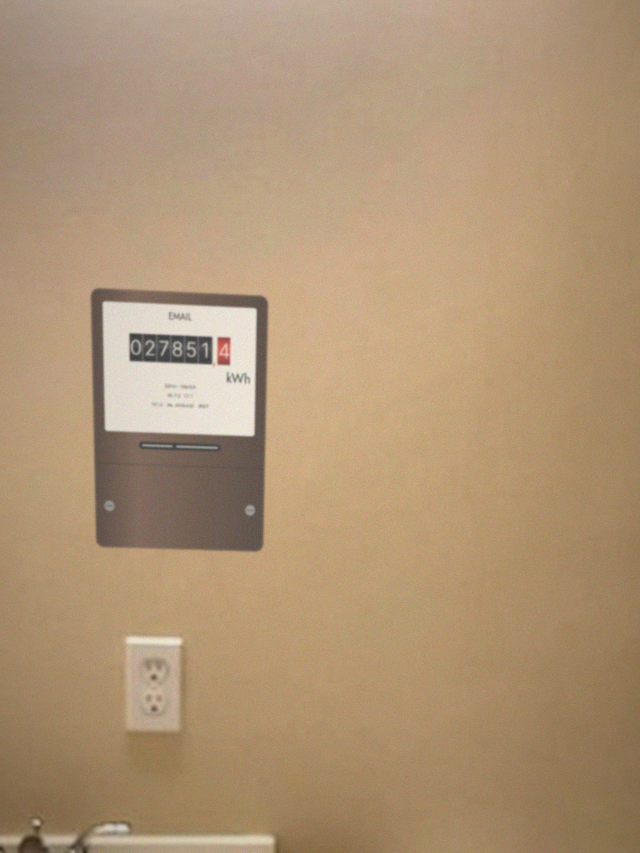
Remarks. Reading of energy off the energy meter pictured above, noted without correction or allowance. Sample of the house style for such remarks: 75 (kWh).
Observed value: 27851.4 (kWh)
